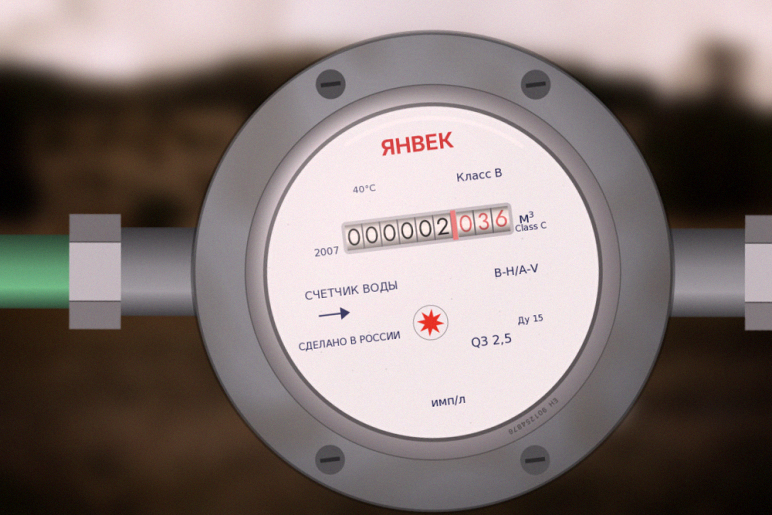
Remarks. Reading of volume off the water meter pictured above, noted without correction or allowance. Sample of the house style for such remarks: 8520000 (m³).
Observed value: 2.036 (m³)
